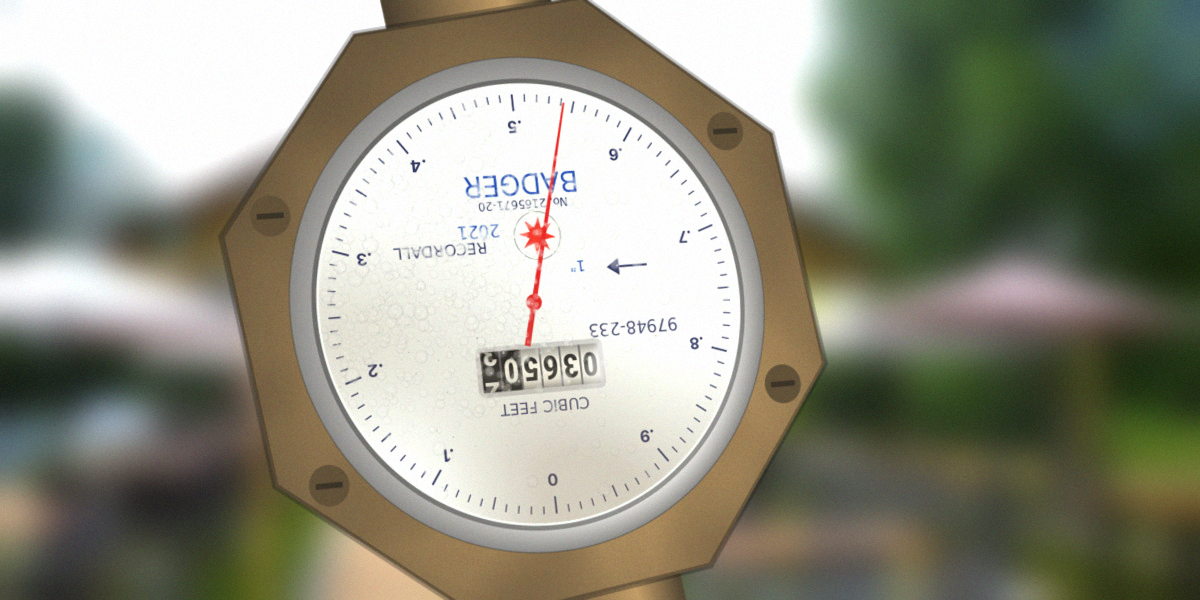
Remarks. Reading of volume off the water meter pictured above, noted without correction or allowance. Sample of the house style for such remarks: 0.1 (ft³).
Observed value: 36502.54 (ft³)
